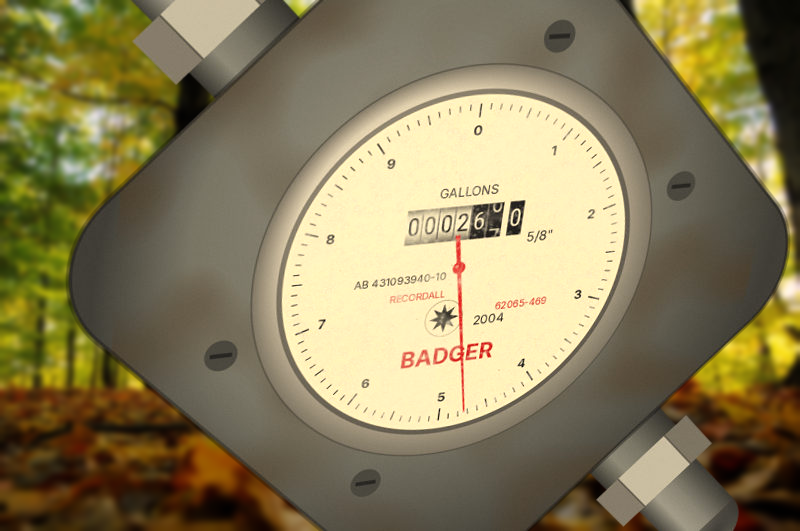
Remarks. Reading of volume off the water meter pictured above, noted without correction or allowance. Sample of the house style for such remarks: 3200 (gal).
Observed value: 2664.7 (gal)
